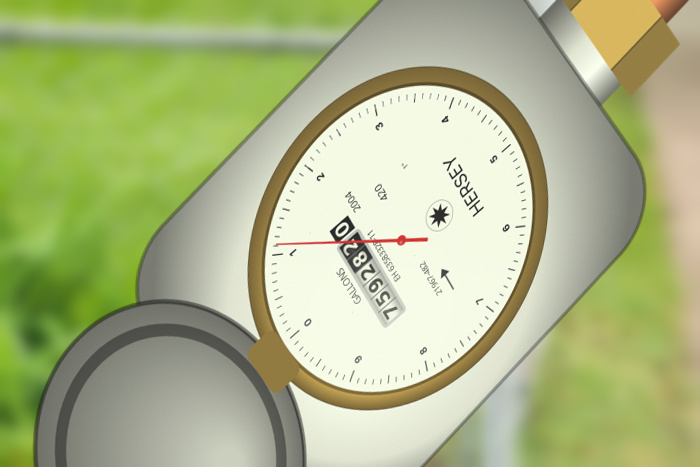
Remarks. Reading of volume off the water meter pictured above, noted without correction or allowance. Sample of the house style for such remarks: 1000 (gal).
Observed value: 7592821.1 (gal)
